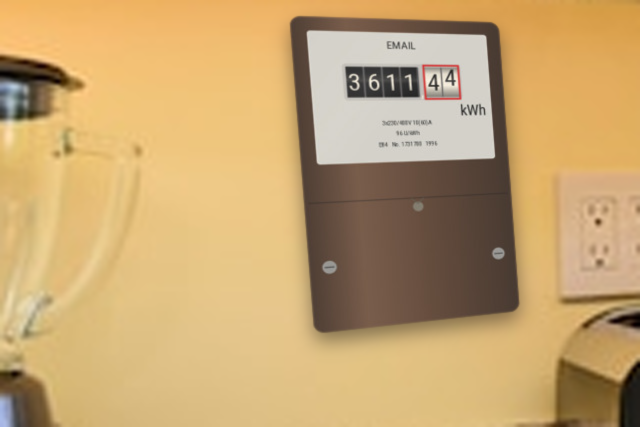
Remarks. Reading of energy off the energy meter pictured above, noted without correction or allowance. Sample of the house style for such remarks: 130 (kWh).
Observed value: 3611.44 (kWh)
